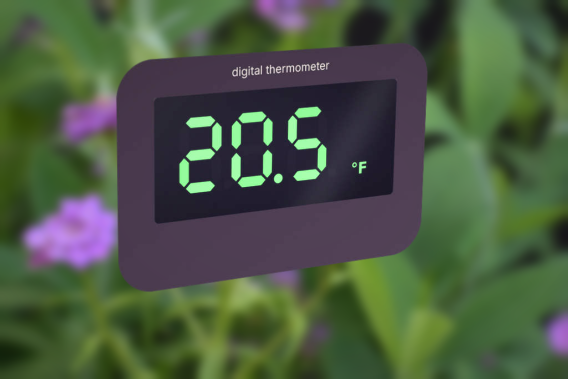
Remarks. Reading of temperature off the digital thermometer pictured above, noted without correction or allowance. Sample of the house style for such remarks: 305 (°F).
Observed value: 20.5 (°F)
